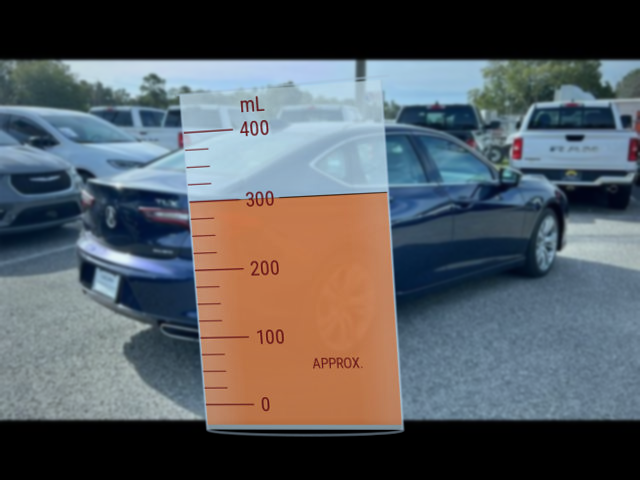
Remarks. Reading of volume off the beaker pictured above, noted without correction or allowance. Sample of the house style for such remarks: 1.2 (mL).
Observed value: 300 (mL)
